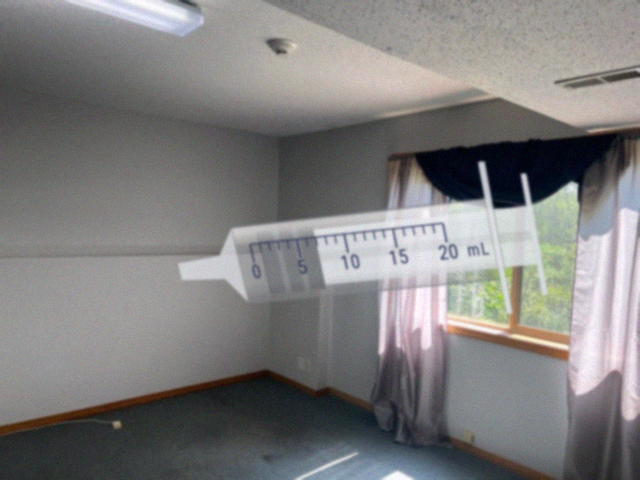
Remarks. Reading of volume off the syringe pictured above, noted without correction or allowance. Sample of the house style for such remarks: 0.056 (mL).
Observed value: 1 (mL)
